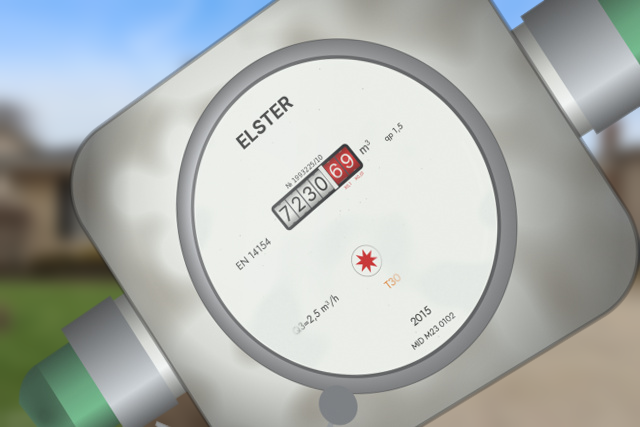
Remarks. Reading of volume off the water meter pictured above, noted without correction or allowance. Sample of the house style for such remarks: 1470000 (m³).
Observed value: 7230.69 (m³)
